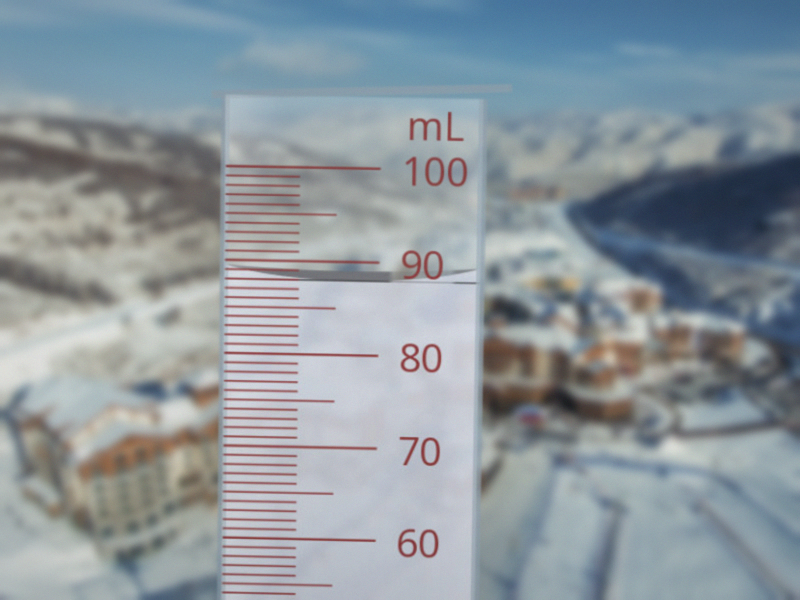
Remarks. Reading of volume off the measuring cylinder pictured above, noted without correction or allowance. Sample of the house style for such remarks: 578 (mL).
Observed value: 88 (mL)
